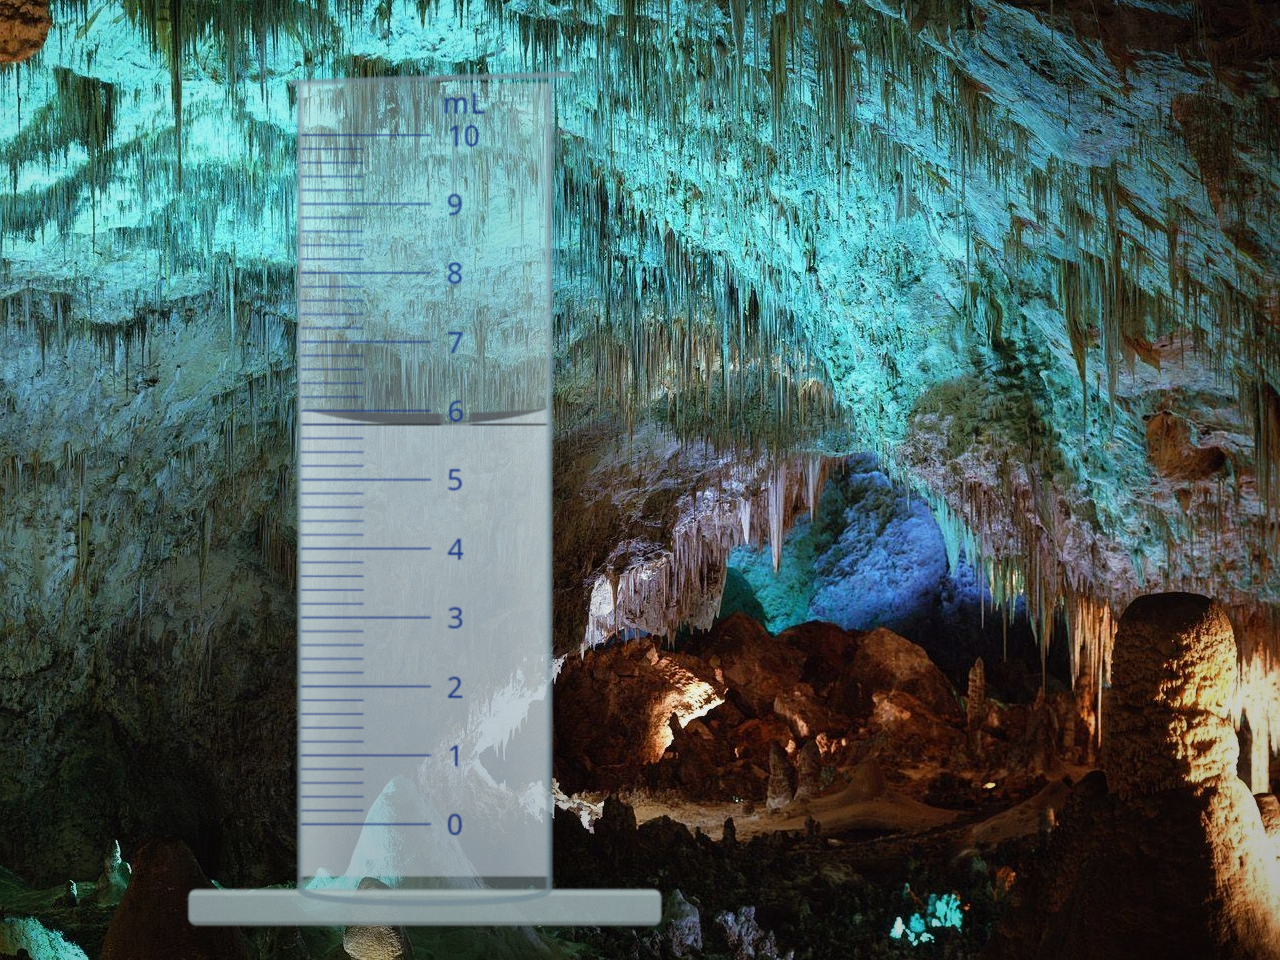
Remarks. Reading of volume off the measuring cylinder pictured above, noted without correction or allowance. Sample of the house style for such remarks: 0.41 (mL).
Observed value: 5.8 (mL)
